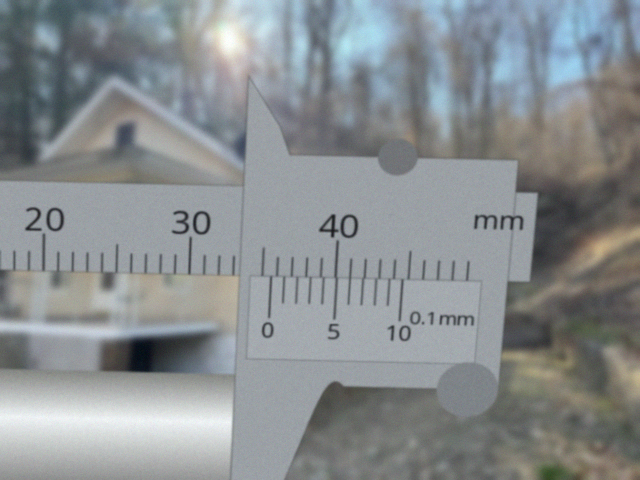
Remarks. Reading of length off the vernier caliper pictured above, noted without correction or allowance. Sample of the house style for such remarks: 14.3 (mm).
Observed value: 35.6 (mm)
